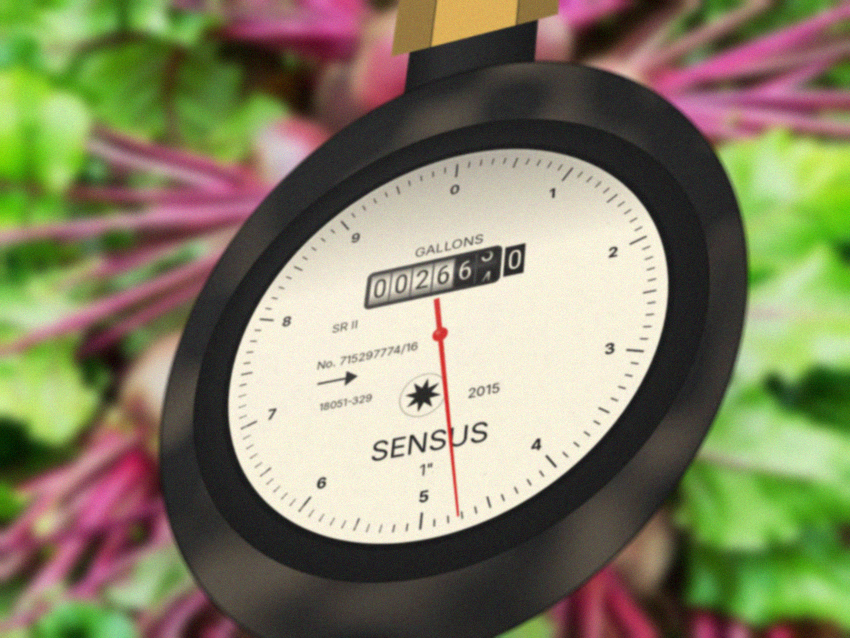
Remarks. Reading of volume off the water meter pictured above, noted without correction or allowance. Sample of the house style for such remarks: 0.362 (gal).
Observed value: 26634.7 (gal)
